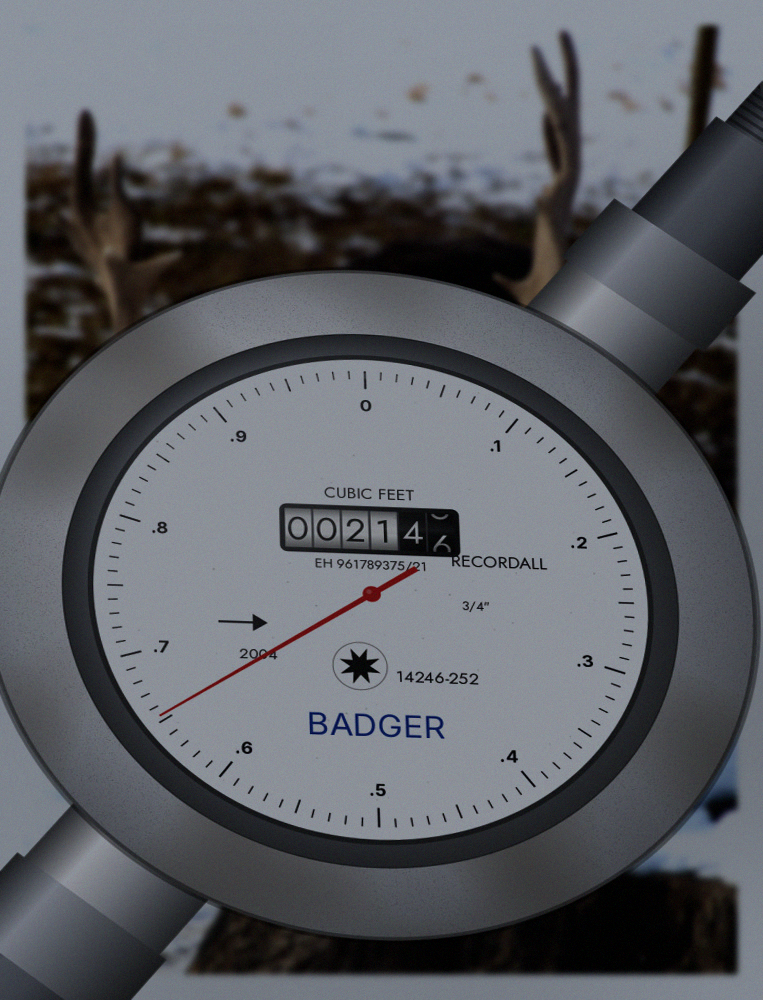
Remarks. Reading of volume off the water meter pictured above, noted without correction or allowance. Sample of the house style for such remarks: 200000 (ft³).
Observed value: 2145.65 (ft³)
